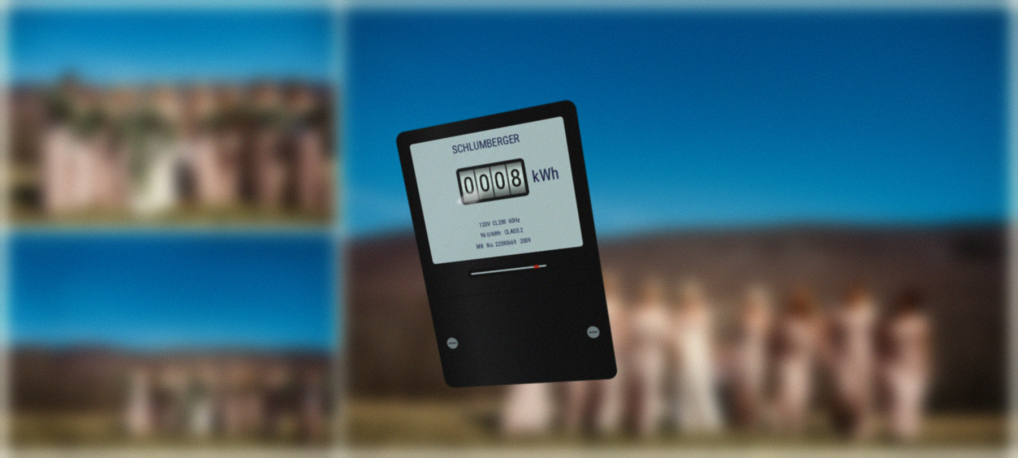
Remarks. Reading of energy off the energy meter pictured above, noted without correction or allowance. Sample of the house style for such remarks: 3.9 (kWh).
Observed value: 8 (kWh)
